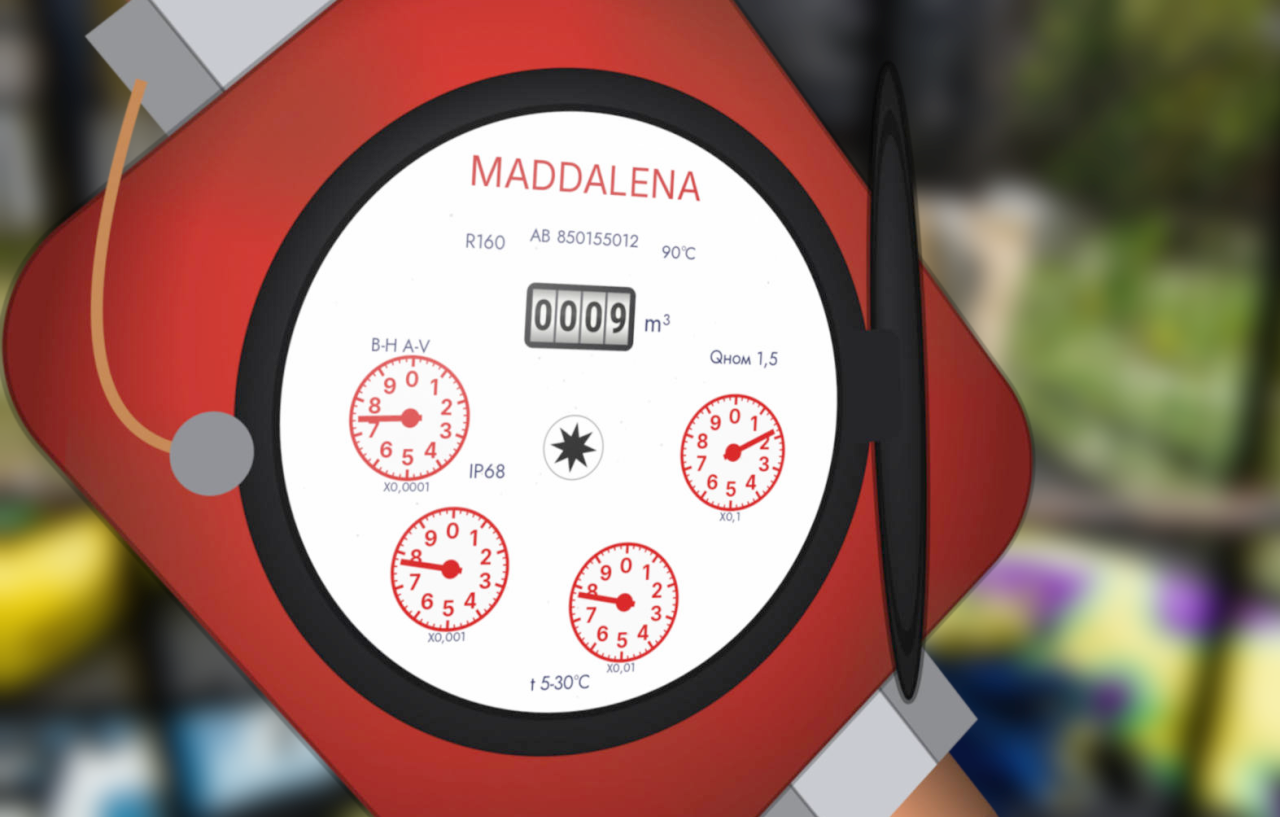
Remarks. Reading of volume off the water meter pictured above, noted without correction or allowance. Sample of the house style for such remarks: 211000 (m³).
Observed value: 9.1777 (m³)
